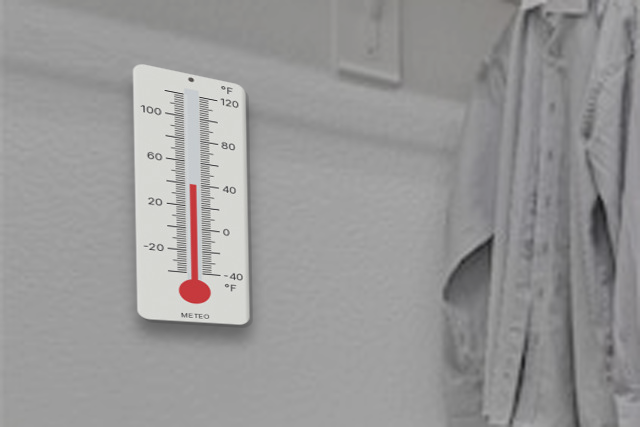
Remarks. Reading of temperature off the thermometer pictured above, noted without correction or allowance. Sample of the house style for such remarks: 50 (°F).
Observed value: 40 (°F)
